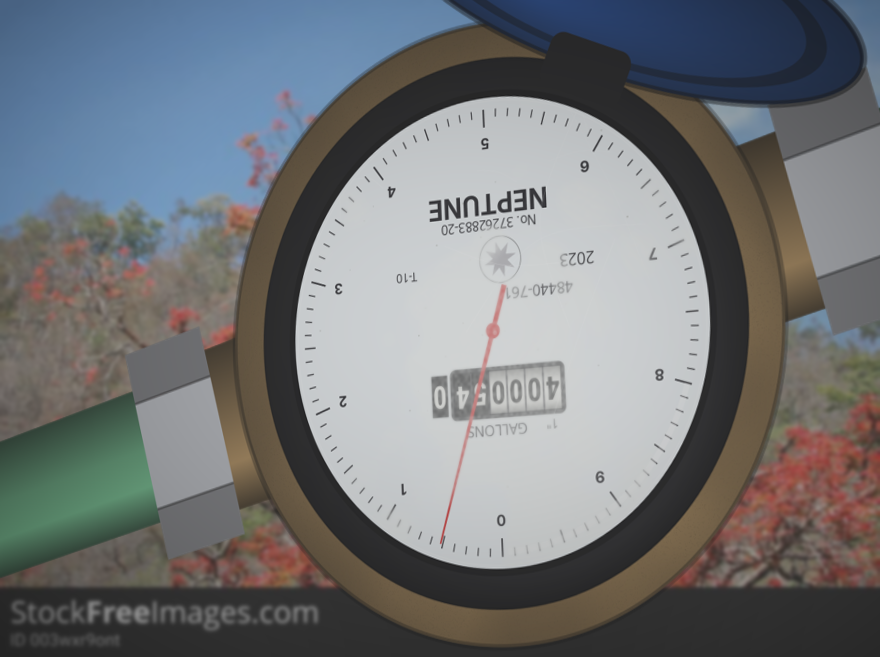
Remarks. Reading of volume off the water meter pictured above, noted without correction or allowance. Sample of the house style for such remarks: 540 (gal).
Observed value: 4000540.5 (gal)
